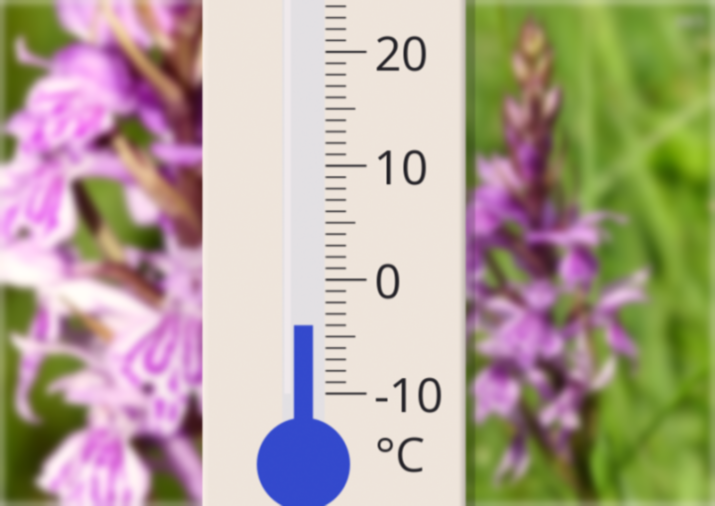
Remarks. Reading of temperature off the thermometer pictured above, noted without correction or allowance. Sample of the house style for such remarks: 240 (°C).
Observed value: -4 (°C)
